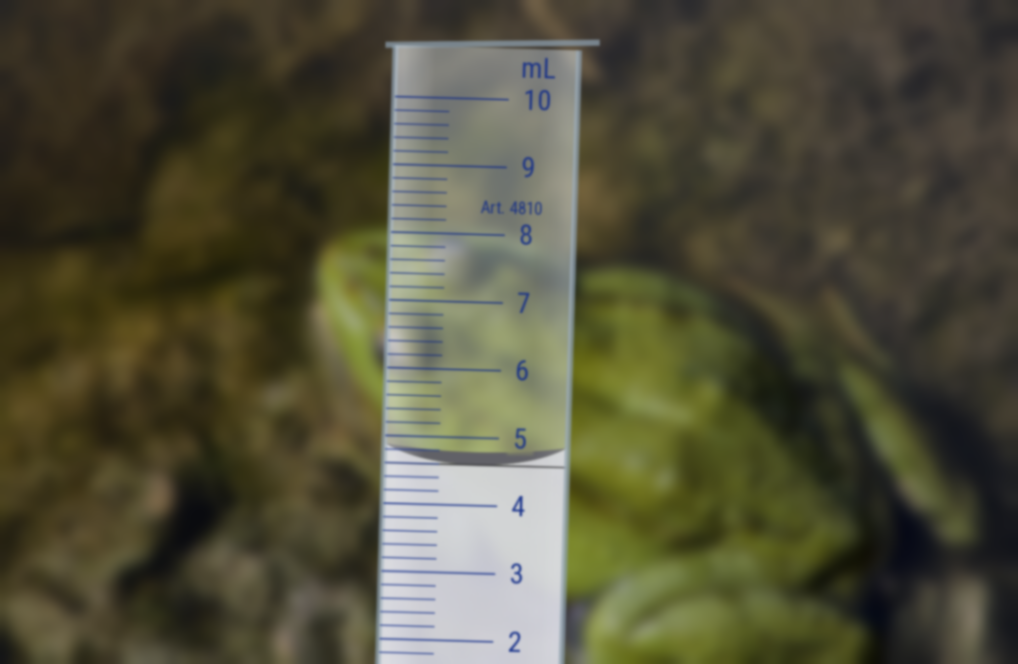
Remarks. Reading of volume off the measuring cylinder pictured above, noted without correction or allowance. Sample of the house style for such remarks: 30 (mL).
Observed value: 4.6 (mL)
